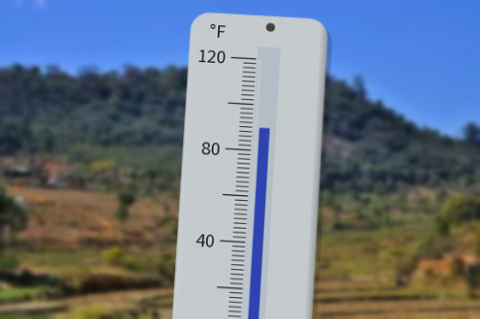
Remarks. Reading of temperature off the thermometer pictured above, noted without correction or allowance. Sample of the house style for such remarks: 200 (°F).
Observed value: 90 (°F)
